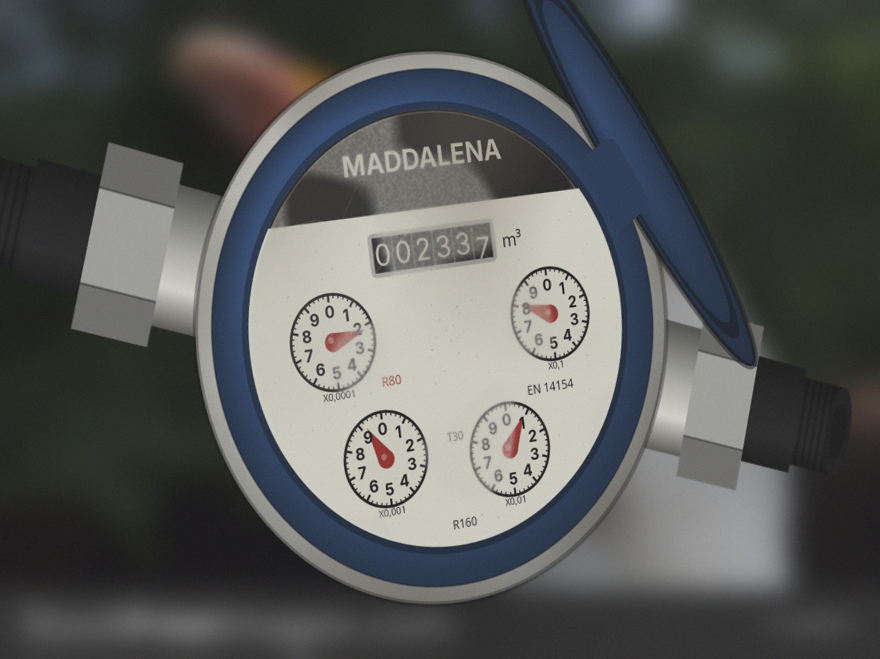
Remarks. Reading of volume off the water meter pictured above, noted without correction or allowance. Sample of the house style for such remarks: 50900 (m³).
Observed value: 2336.8092 (m³)
